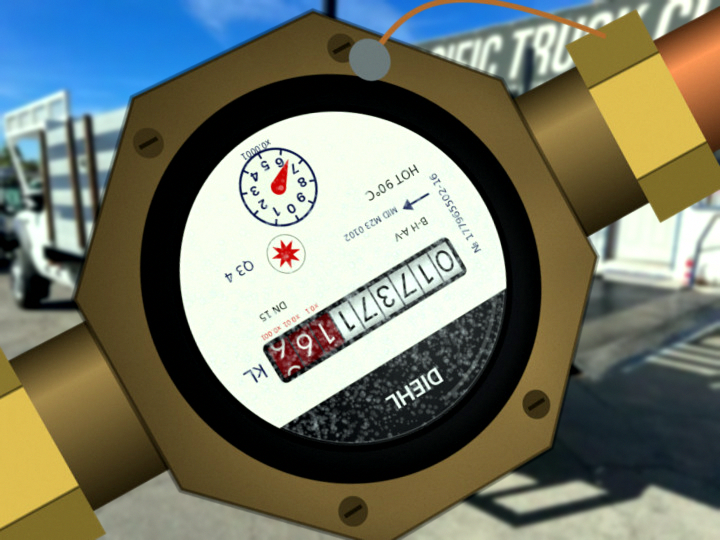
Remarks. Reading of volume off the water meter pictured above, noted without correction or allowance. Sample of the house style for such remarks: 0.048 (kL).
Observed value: 17371.1656 (kL)
